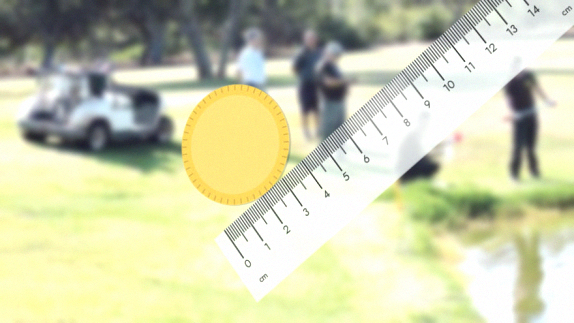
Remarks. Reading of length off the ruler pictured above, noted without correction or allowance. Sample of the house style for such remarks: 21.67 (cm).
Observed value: 4.5 (cm)
